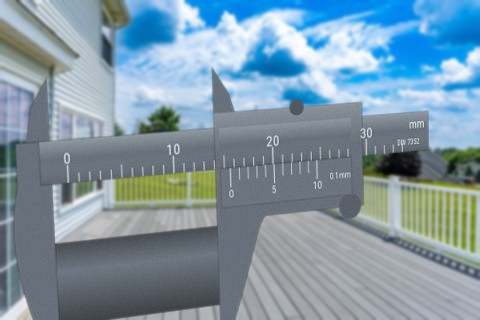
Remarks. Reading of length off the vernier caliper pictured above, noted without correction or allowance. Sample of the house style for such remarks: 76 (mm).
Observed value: 15.6 (mm)
